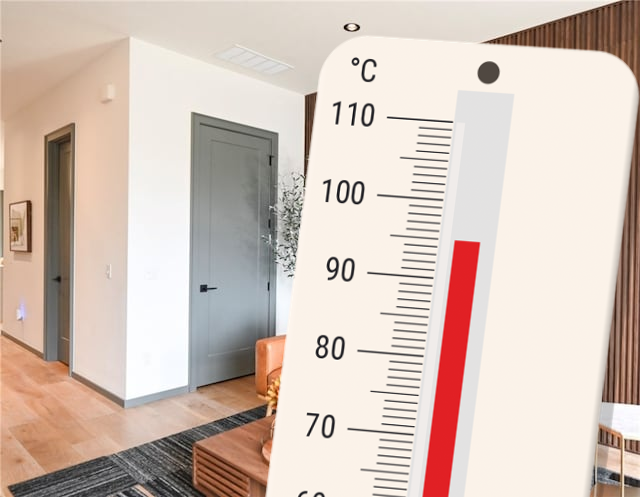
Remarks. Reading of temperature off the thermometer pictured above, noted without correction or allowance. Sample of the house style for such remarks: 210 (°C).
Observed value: 95 (°C)
